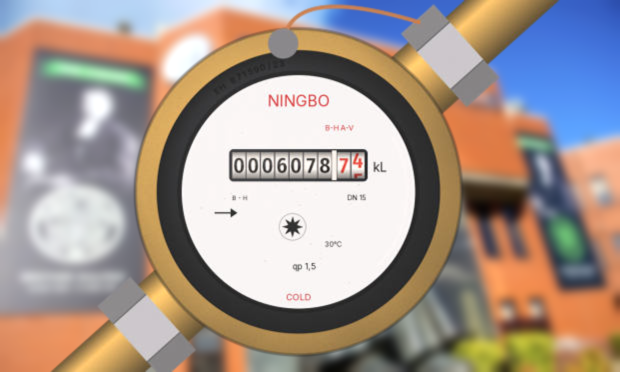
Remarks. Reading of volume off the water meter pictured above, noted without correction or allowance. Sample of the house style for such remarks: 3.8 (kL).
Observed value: 6078.74 (kL)
